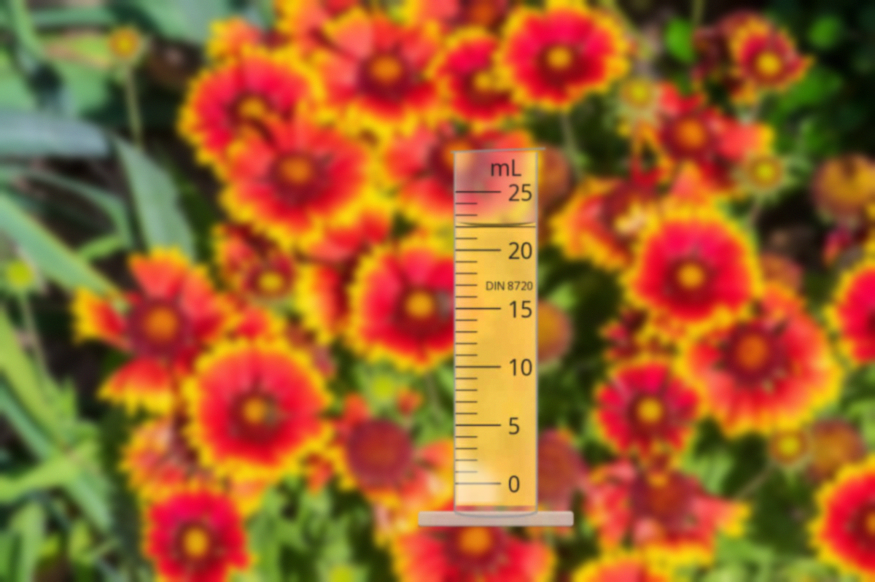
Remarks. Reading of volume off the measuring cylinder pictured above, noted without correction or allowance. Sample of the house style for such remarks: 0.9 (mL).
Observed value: 22 (mL)
